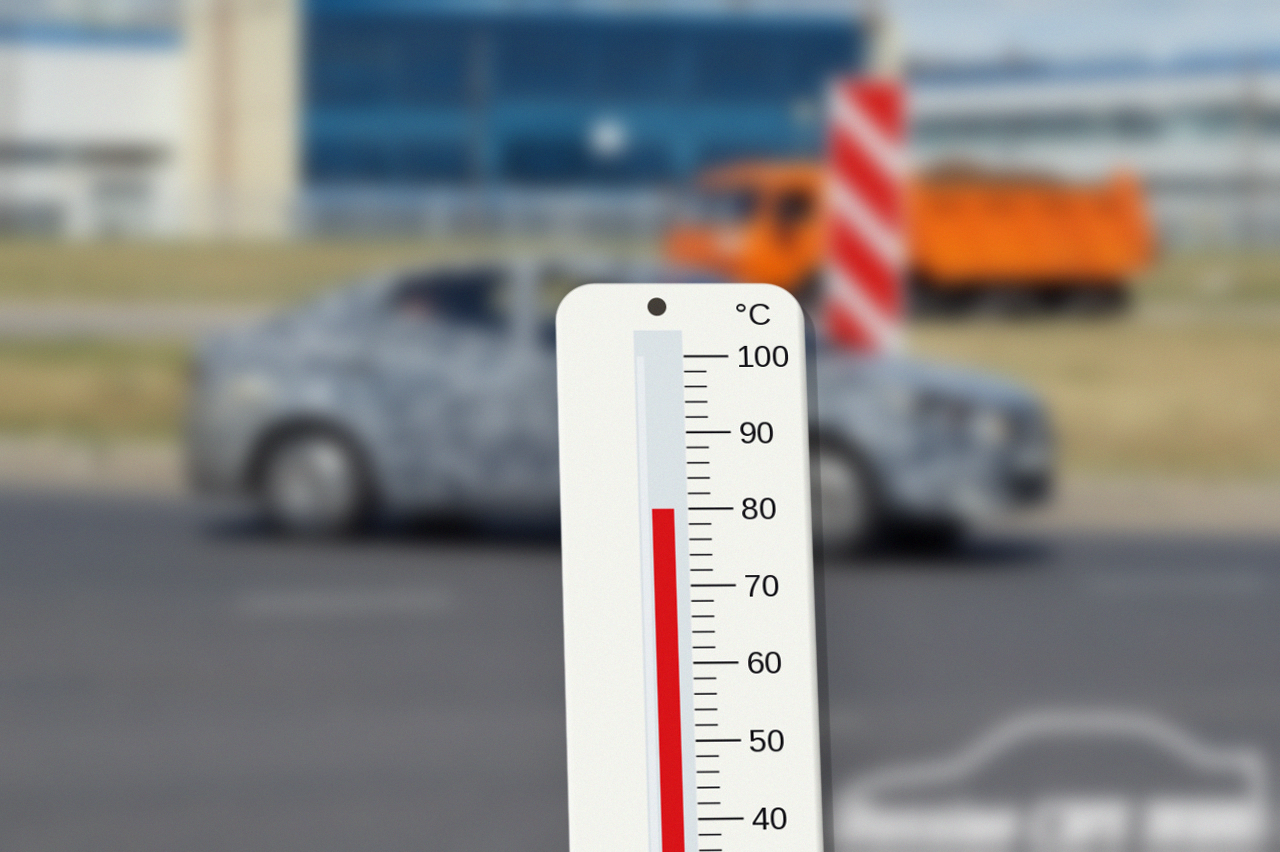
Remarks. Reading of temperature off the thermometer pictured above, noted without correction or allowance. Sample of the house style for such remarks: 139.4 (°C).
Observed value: 80 (°C)
